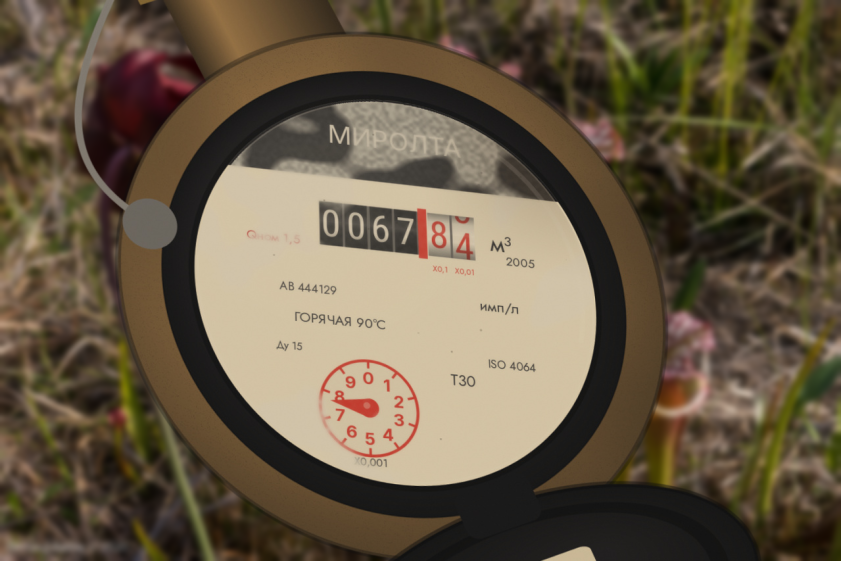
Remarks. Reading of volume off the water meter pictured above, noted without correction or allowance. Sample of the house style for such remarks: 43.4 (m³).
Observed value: 67.837 (m³)
